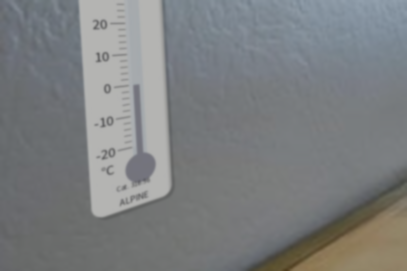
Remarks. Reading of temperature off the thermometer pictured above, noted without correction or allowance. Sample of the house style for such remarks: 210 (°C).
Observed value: 0 (°C)
